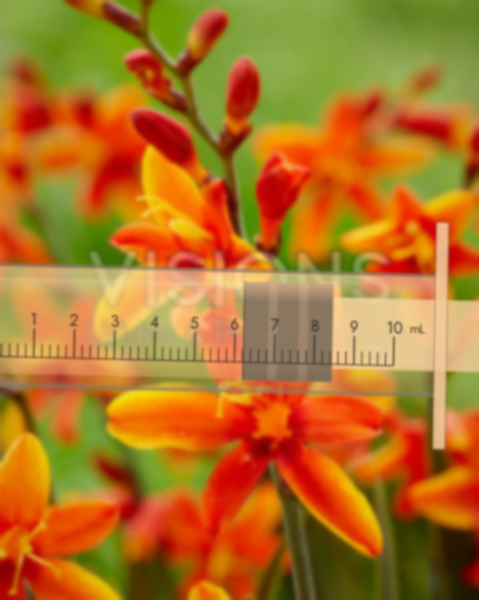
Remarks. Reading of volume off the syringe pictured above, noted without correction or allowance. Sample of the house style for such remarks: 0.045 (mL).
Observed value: 6.2 (mL)
